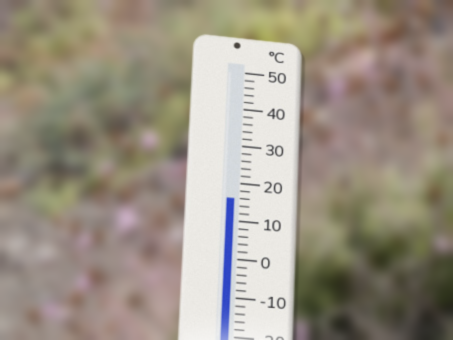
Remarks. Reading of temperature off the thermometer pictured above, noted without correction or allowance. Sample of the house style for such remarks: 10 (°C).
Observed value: 16 (°C)
